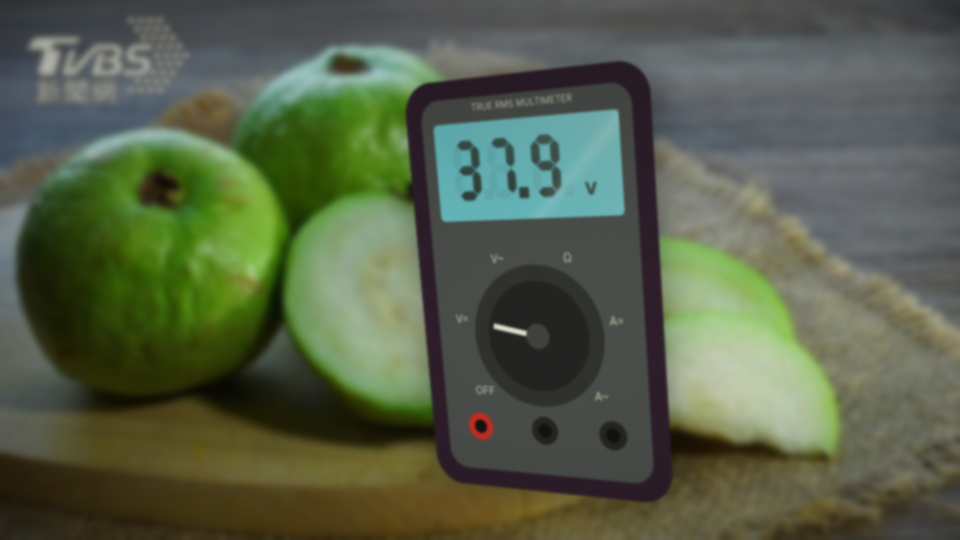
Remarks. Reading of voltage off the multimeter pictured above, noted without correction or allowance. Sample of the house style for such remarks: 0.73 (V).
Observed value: 37.9 (V)
